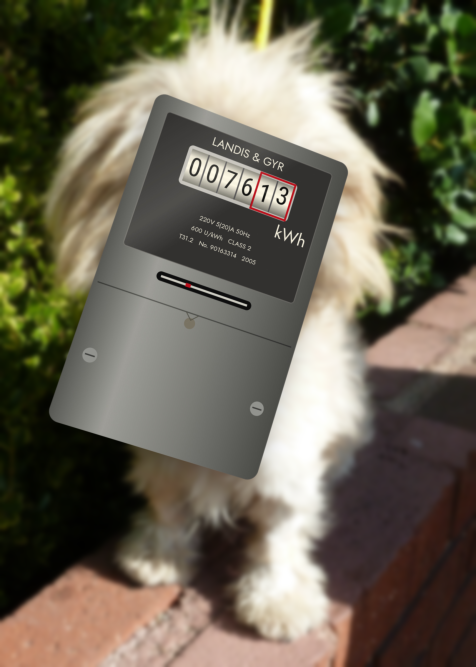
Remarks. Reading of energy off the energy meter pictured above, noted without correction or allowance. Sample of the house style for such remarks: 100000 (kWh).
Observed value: 76.13 (kWh)
